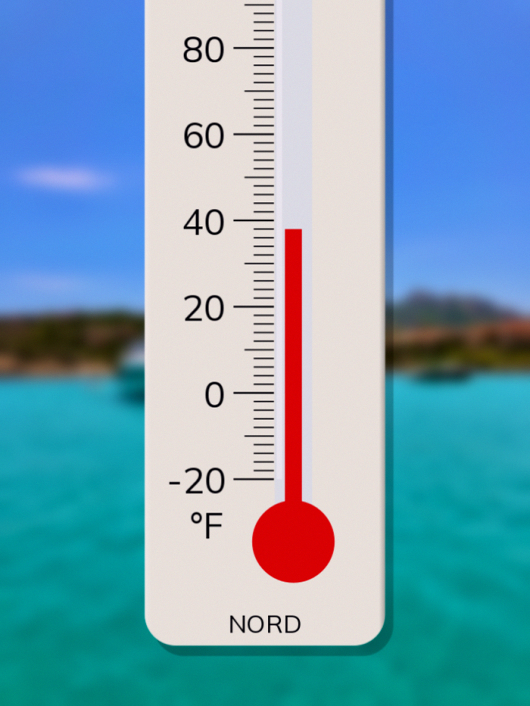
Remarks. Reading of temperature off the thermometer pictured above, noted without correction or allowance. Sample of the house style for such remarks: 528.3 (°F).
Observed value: 38 (°F)
